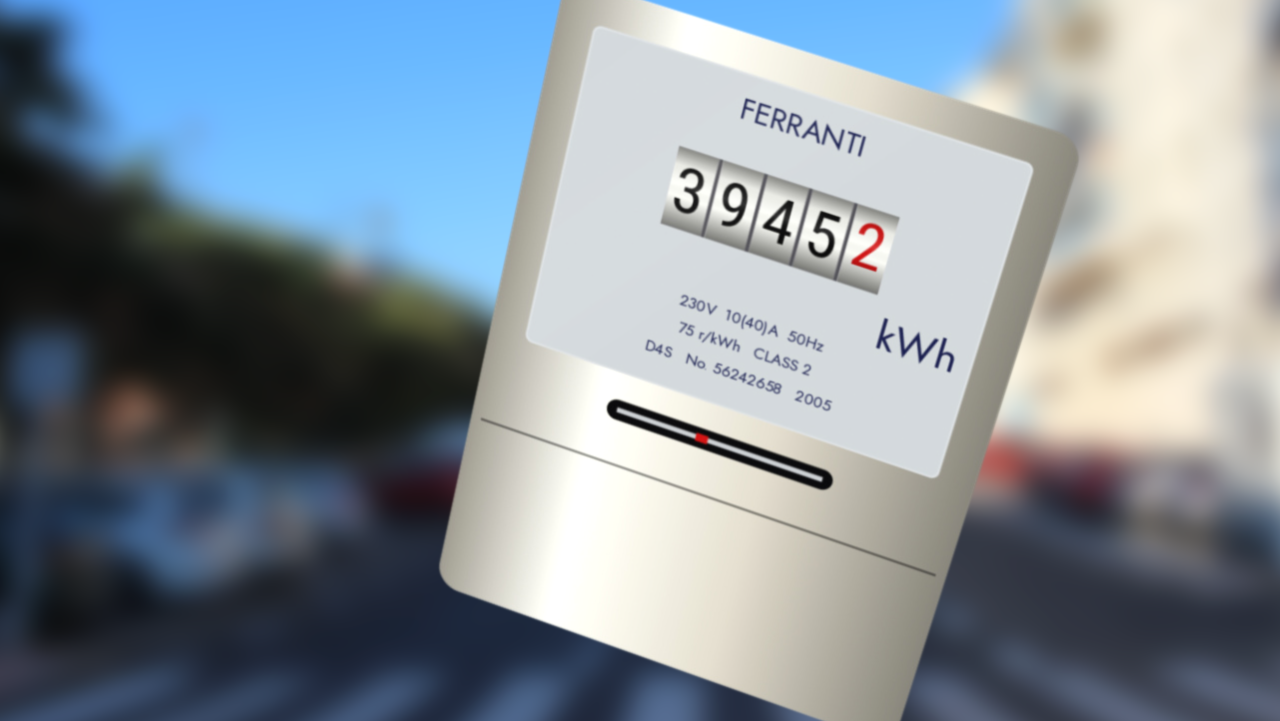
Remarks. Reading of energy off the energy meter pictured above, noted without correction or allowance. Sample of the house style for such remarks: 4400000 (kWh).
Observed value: 3945.2 (kWh)
